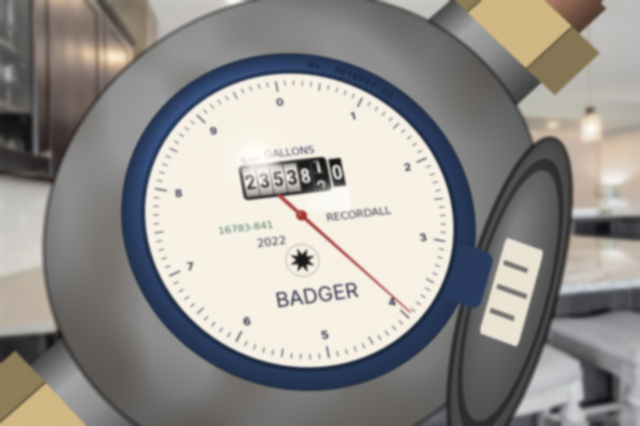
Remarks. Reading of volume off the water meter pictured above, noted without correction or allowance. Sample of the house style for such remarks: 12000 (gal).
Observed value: 2353813.9 (gal)
